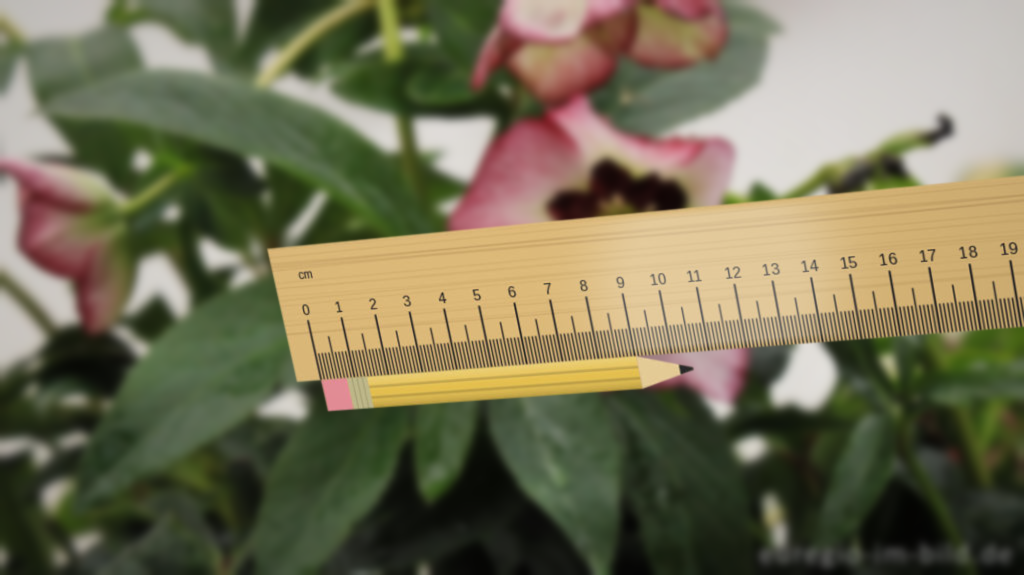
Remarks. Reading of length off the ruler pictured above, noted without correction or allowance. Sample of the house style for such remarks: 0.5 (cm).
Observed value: 10.5 (cm)
